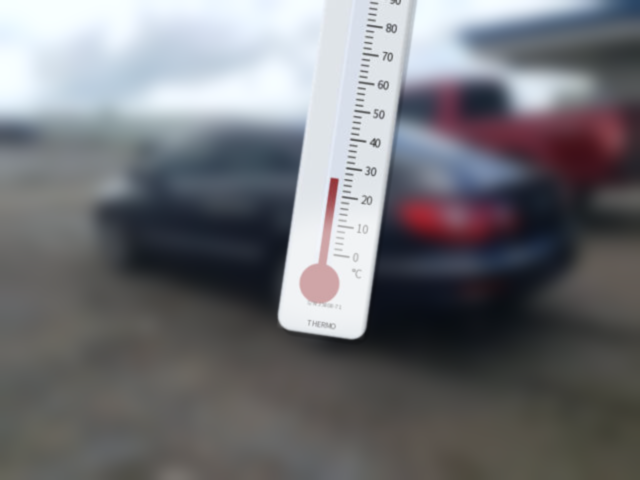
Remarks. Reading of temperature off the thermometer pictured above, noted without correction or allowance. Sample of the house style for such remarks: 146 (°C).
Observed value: 26 (°C)
